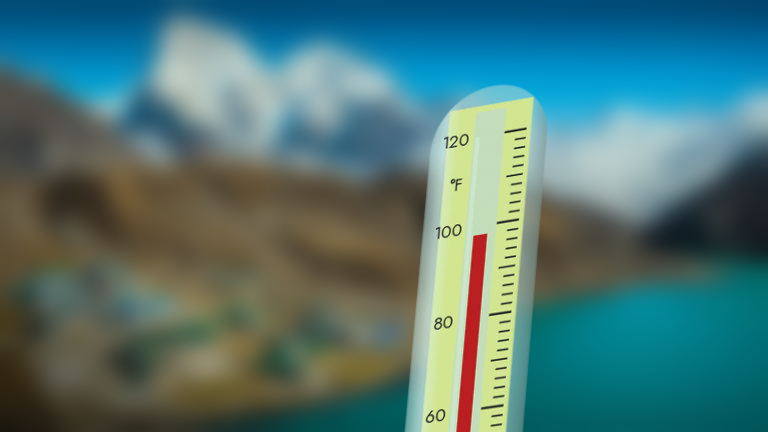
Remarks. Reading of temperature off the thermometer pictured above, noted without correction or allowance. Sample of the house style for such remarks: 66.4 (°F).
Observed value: 98 (°F)
